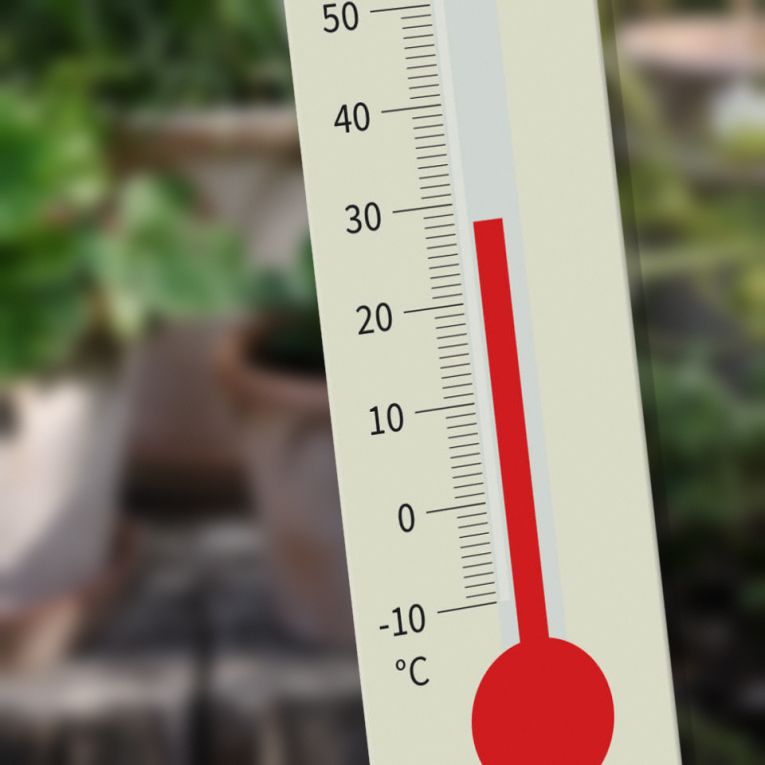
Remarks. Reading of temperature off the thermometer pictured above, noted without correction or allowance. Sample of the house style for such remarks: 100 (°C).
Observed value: 28 (°C)
